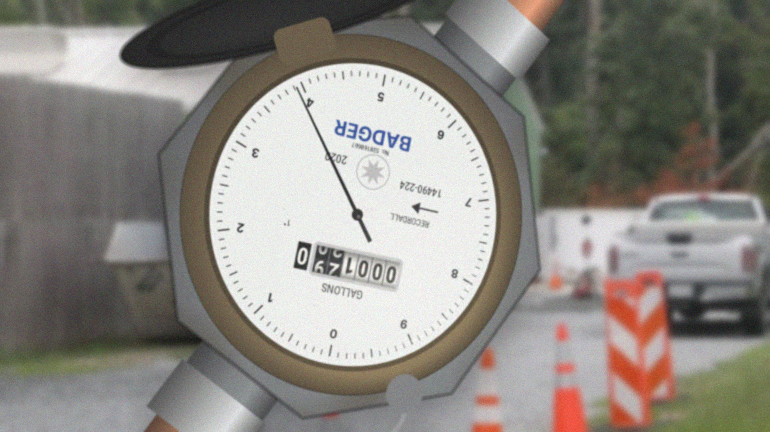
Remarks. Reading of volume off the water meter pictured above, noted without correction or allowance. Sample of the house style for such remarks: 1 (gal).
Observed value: 1293.9 (gal)
